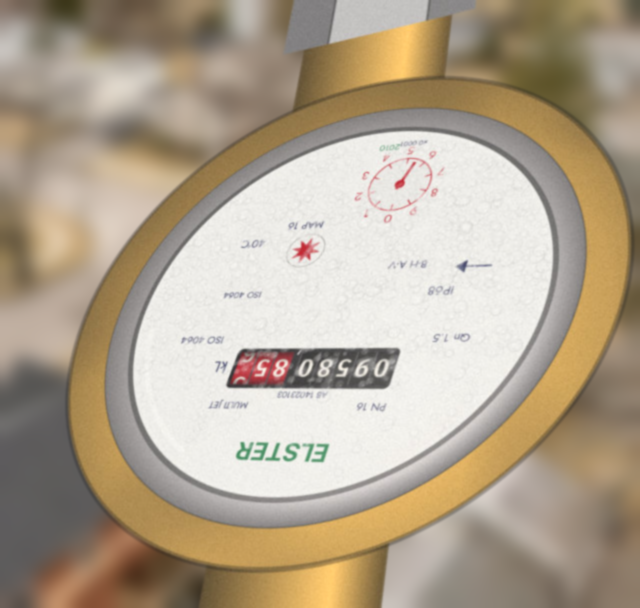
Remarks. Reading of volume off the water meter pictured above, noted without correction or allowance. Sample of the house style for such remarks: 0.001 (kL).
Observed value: 9580.8555 (kL)
